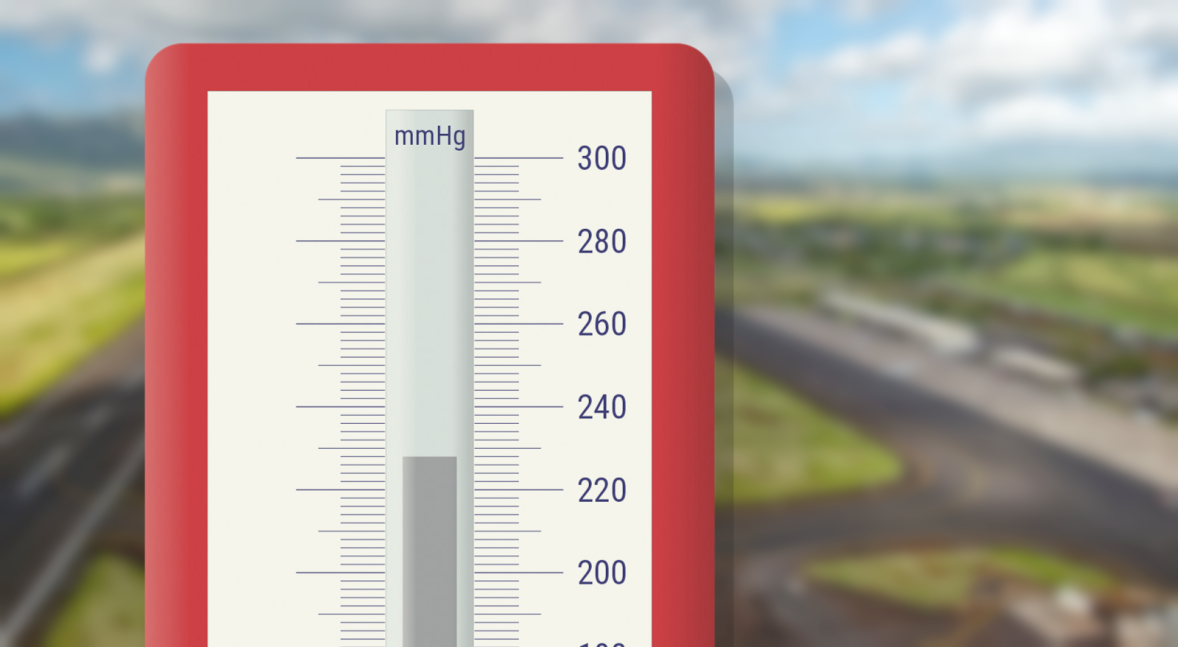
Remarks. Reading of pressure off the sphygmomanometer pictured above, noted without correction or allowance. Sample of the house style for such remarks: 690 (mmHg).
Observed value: 228 (mmHg)
